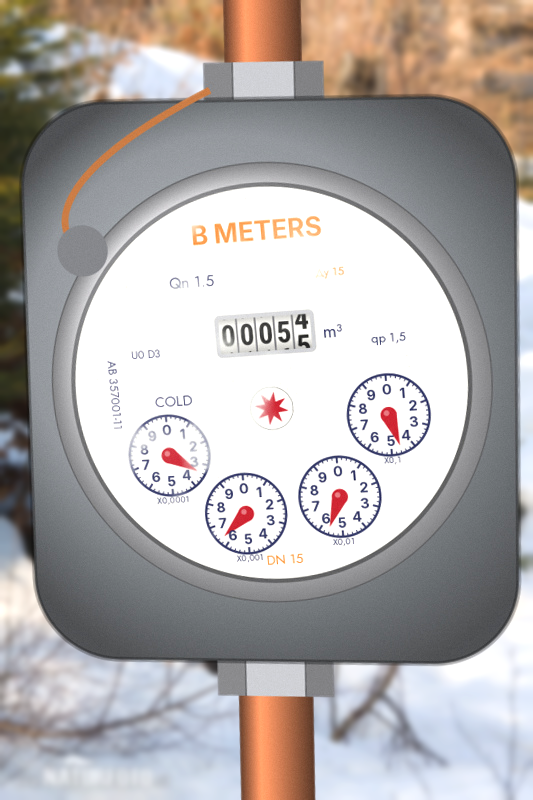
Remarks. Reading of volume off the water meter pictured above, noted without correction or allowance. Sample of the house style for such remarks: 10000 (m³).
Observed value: 54.4563 (m³)
